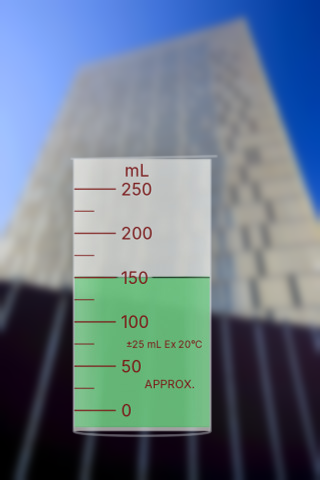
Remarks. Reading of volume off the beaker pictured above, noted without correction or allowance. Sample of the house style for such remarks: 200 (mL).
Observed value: 150 (mL)
